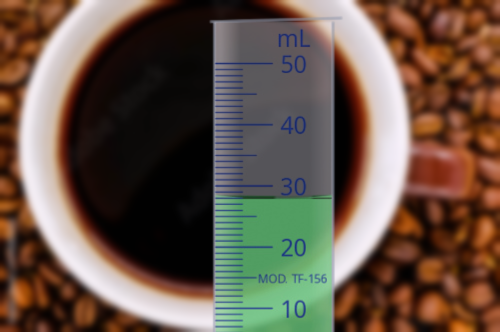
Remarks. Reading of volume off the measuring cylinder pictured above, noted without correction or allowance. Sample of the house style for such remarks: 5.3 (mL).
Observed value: 28 (mL)
